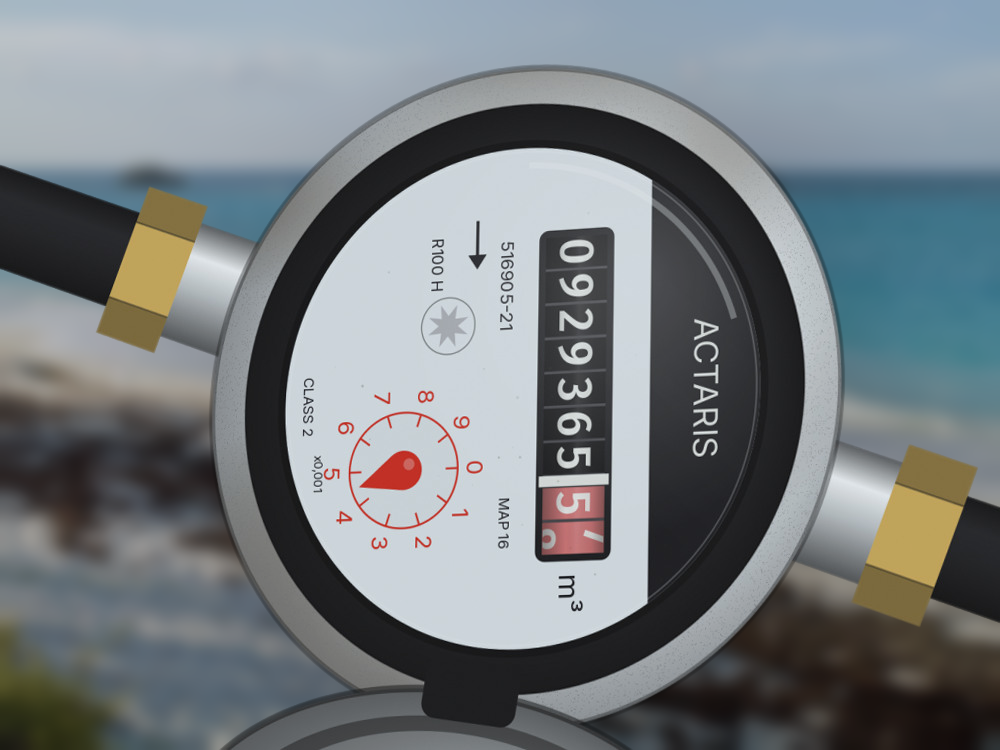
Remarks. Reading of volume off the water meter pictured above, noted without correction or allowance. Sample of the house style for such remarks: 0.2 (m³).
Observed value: 929365.574 (m³)
